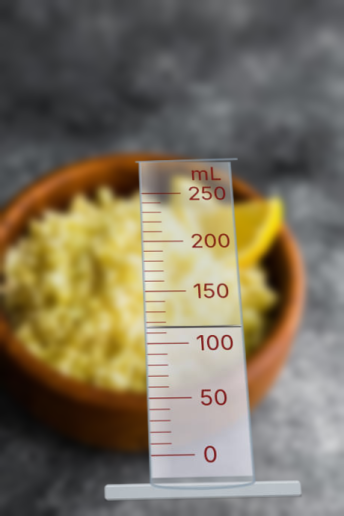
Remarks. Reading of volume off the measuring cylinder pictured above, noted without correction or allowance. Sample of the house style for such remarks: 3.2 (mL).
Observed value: 115 (mL)
